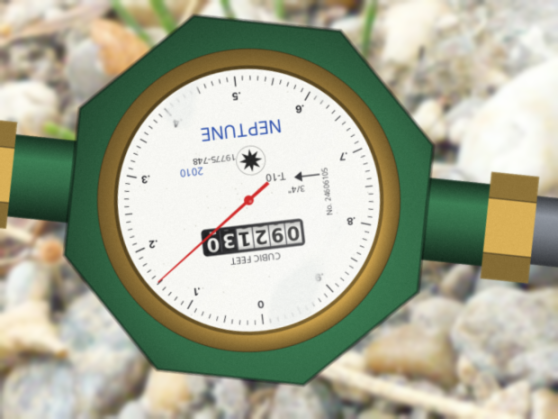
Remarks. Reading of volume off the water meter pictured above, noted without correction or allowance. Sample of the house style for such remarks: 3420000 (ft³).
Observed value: 92130.15 (ft³)
